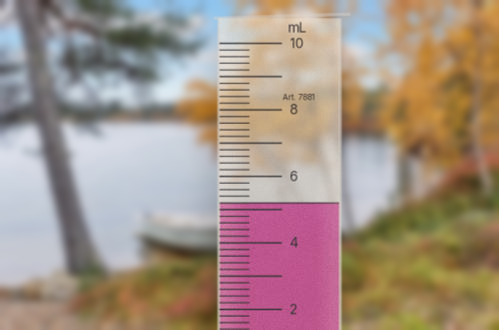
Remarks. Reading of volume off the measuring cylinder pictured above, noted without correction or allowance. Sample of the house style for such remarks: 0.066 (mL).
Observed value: 5.2 (mL)
